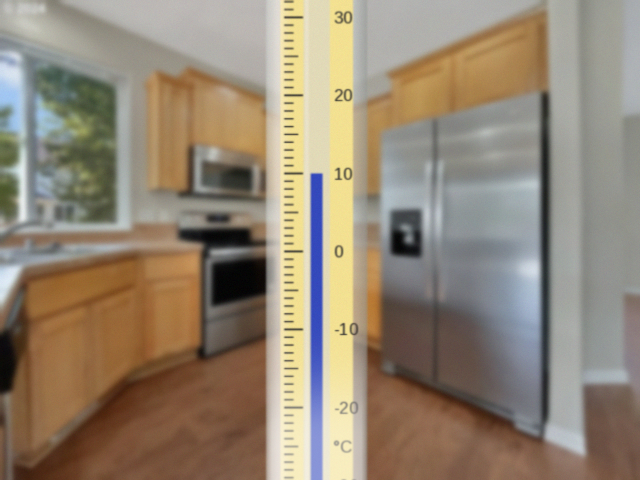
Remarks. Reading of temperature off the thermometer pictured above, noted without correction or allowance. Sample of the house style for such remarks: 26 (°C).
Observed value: 10 (°C)
